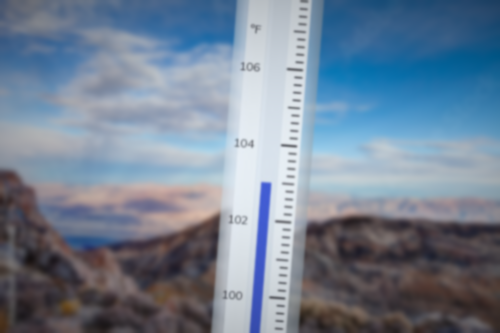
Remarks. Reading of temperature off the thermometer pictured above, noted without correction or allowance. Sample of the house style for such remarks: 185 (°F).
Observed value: 103 (°F)
